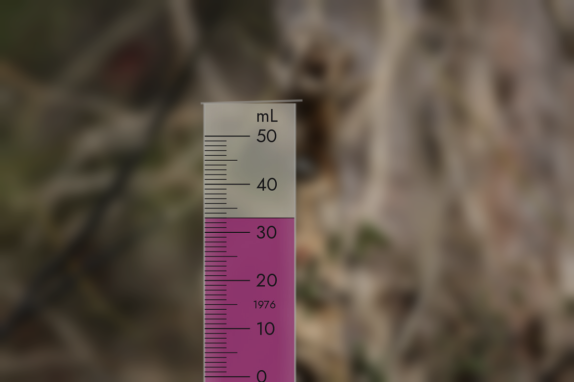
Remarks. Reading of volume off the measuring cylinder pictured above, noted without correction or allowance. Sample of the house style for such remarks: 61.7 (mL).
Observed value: 33 (mL)
